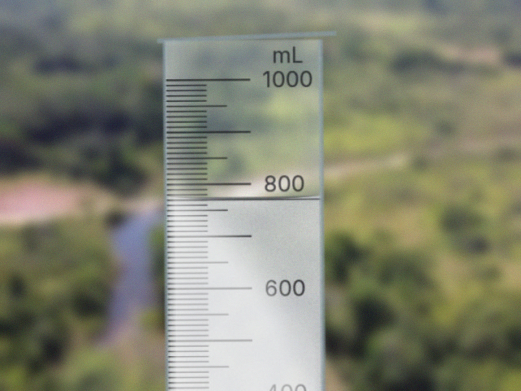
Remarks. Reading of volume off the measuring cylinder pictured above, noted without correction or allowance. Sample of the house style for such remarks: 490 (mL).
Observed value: 770 (mL)
